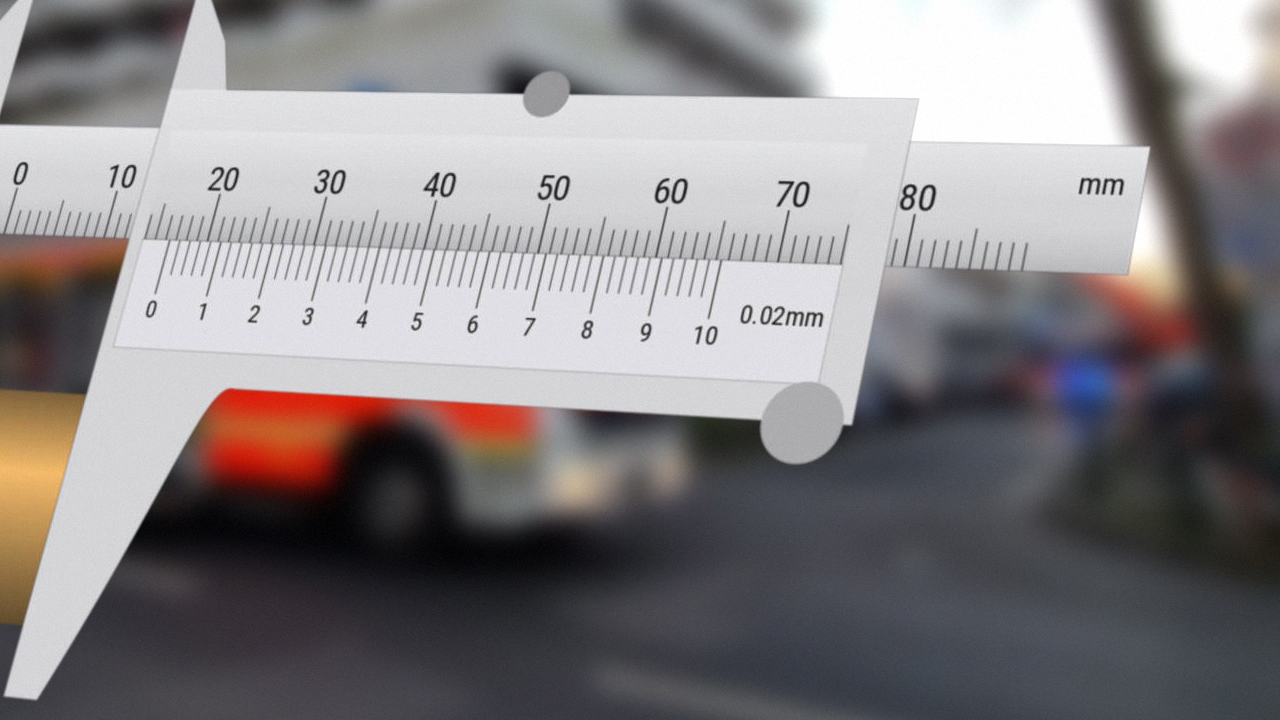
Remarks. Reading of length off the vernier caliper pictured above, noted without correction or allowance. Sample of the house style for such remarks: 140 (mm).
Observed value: 16.4 (mm)
